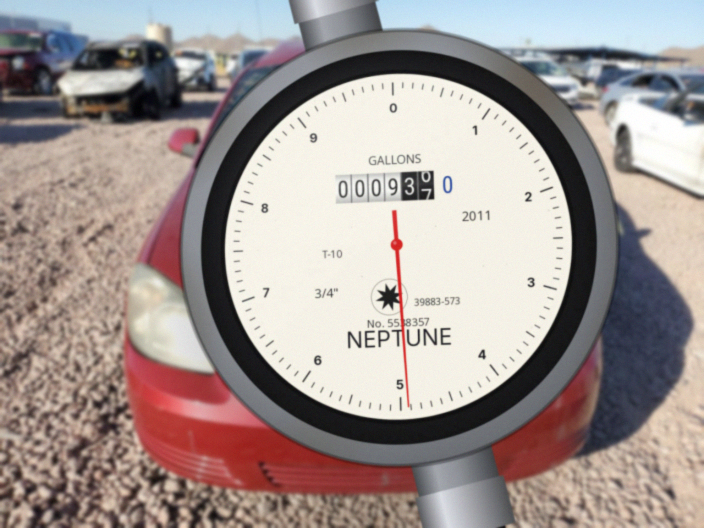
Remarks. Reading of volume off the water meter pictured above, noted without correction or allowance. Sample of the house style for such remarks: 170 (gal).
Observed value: 9364.9 (gal)
